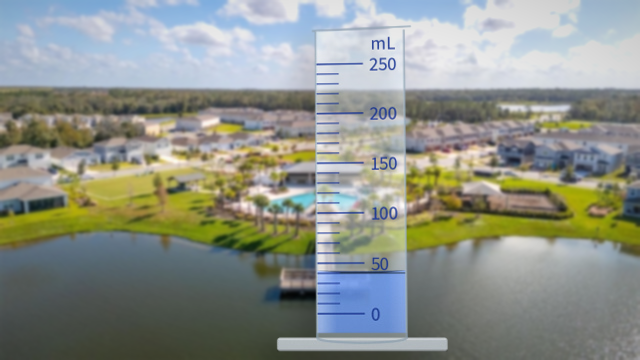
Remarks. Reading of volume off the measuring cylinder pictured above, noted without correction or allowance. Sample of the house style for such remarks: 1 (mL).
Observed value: 40 (mL)
